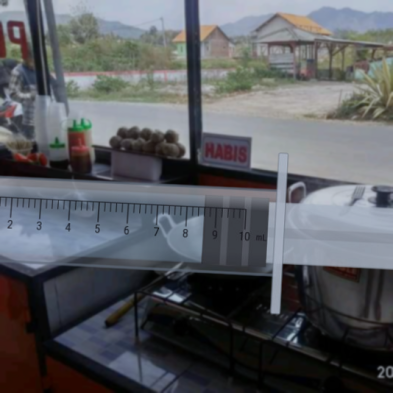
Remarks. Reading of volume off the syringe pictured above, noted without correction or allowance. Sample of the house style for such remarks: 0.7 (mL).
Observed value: 8.6 (mL)
